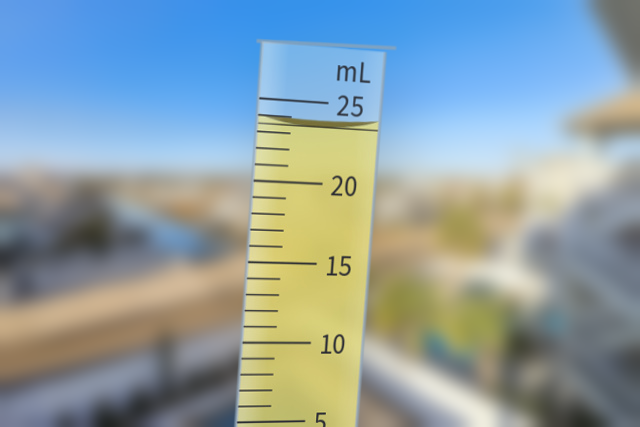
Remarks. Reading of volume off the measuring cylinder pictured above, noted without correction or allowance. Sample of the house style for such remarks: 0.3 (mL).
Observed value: 23.5 (mL)
